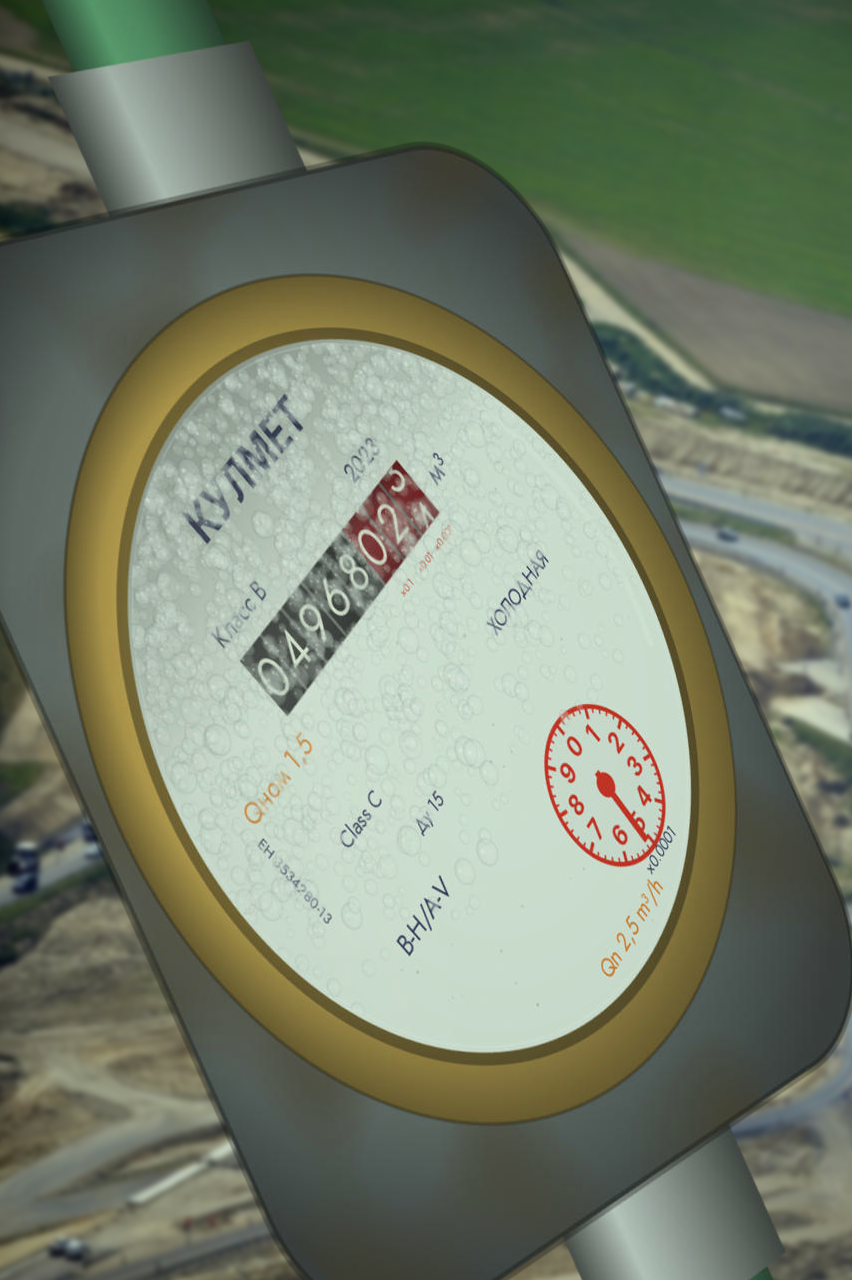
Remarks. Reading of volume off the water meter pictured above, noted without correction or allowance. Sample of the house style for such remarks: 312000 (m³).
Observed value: 4968.0235 (m³)
